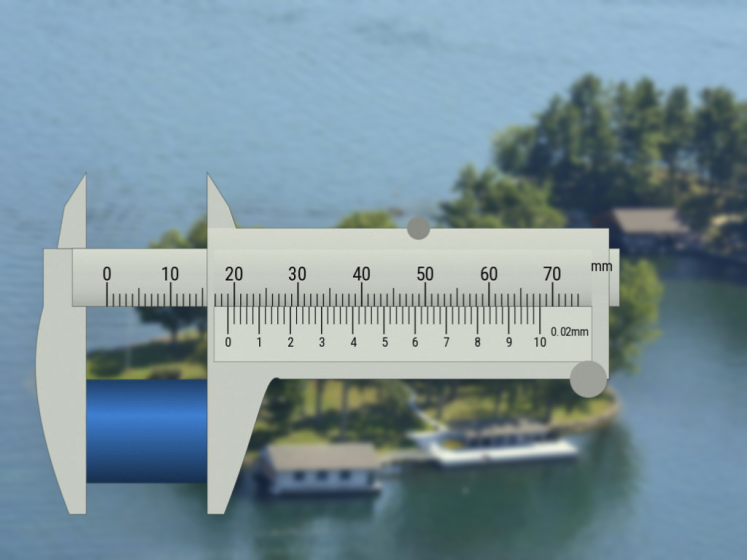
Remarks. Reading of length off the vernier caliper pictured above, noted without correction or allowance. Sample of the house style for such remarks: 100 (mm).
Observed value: 19.0 (mm)
